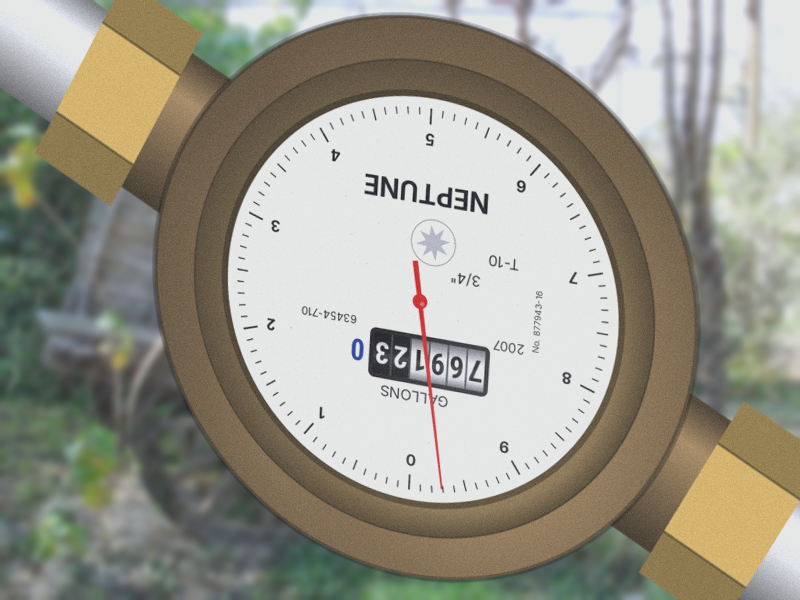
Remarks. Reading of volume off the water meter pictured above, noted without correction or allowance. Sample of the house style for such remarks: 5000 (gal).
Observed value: 7691229.7 (gal)
